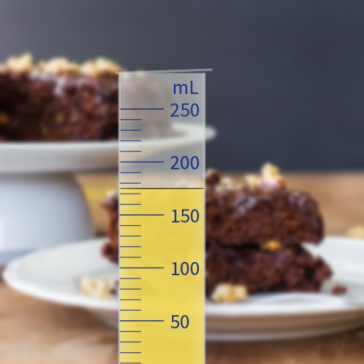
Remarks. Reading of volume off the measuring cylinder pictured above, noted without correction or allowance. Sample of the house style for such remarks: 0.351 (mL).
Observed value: 175 (mL)
